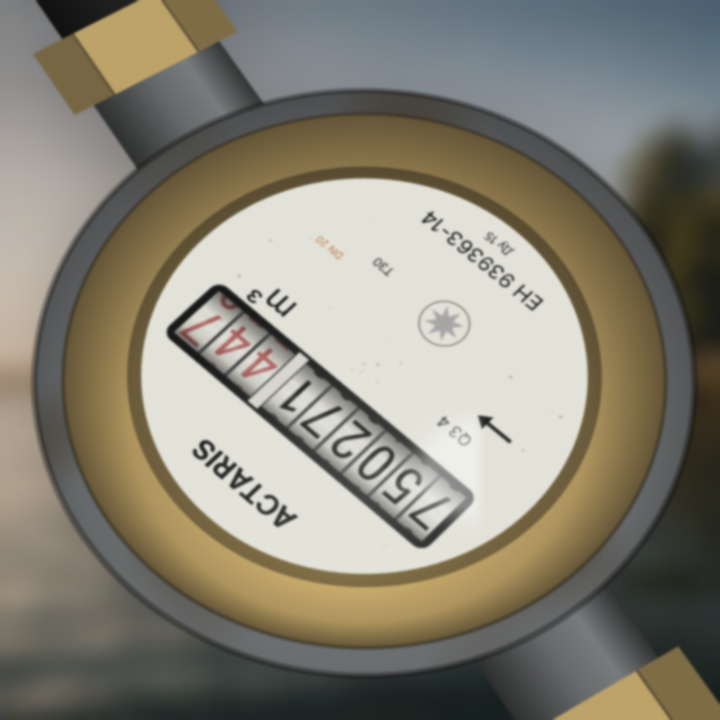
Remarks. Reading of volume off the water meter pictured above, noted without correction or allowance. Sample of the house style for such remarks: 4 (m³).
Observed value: 750271.447 (m³)
